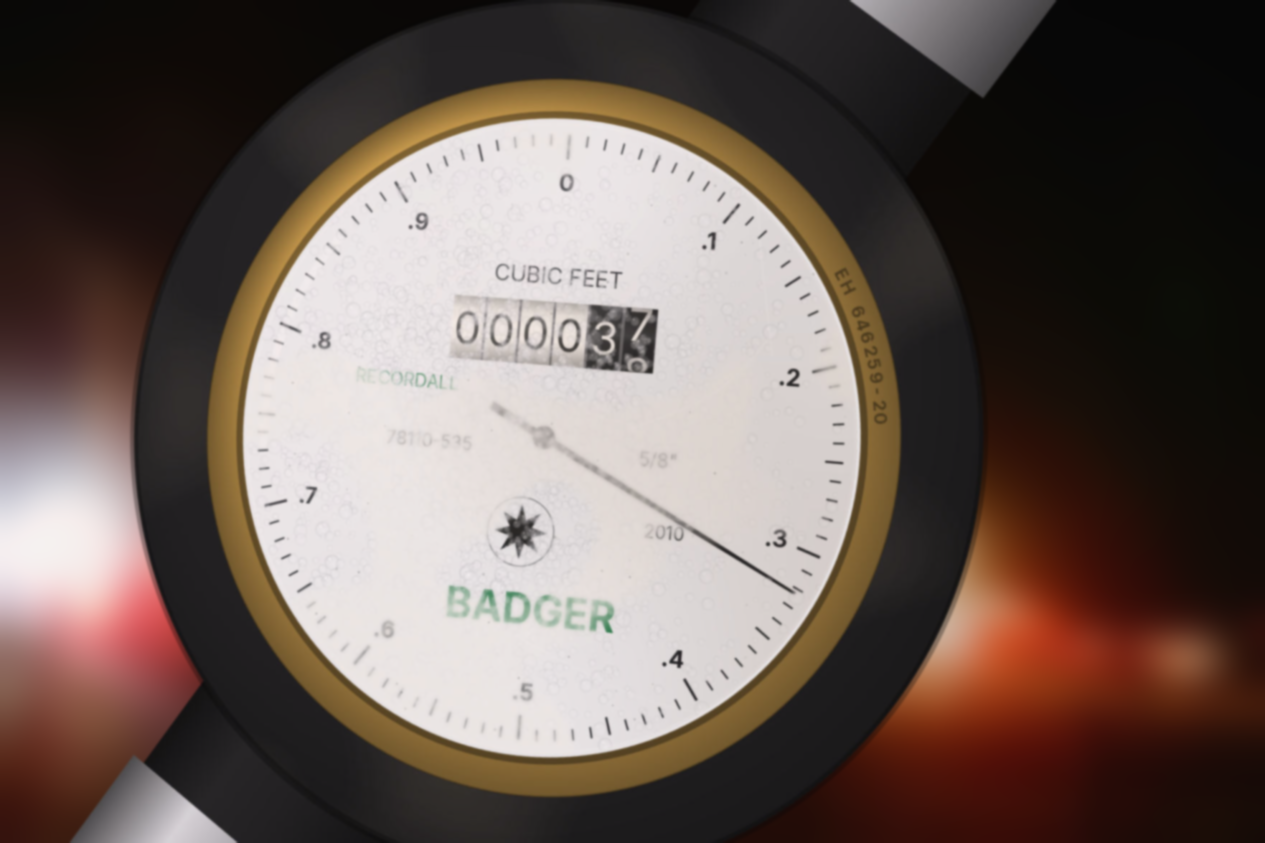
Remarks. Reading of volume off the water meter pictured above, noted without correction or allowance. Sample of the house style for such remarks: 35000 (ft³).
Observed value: 37.32 (ft³)
